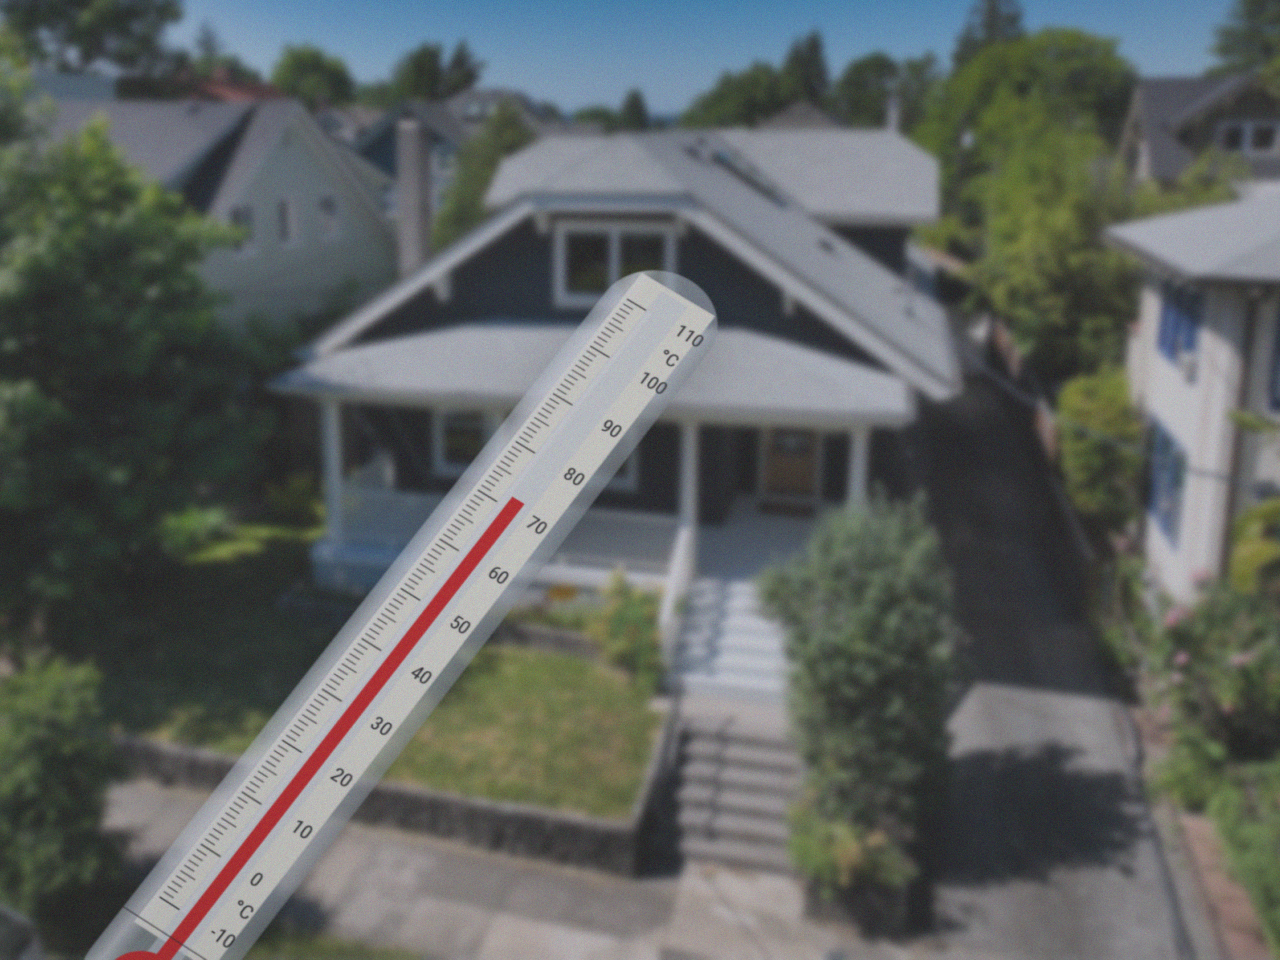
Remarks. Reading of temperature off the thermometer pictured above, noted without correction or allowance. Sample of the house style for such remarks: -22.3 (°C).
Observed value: 72 (°C)
